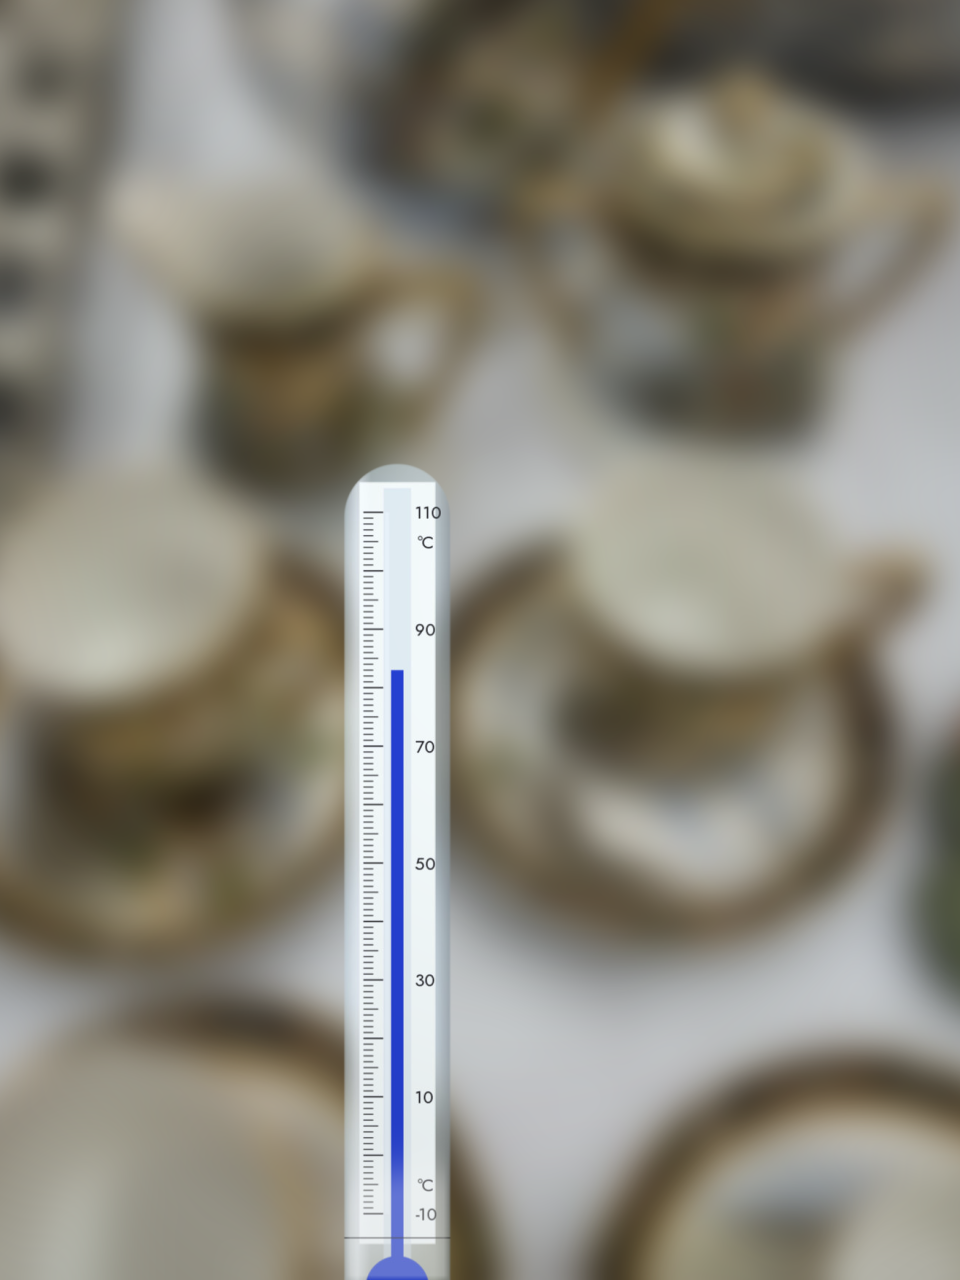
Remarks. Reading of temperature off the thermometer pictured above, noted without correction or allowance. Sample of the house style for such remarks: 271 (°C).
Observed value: 83 (°C)
